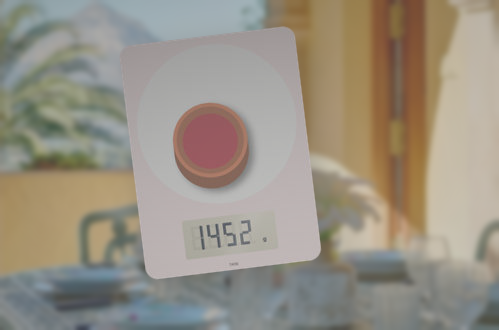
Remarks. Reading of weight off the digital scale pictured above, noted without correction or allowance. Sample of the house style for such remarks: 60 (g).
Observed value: 1452 (g)
